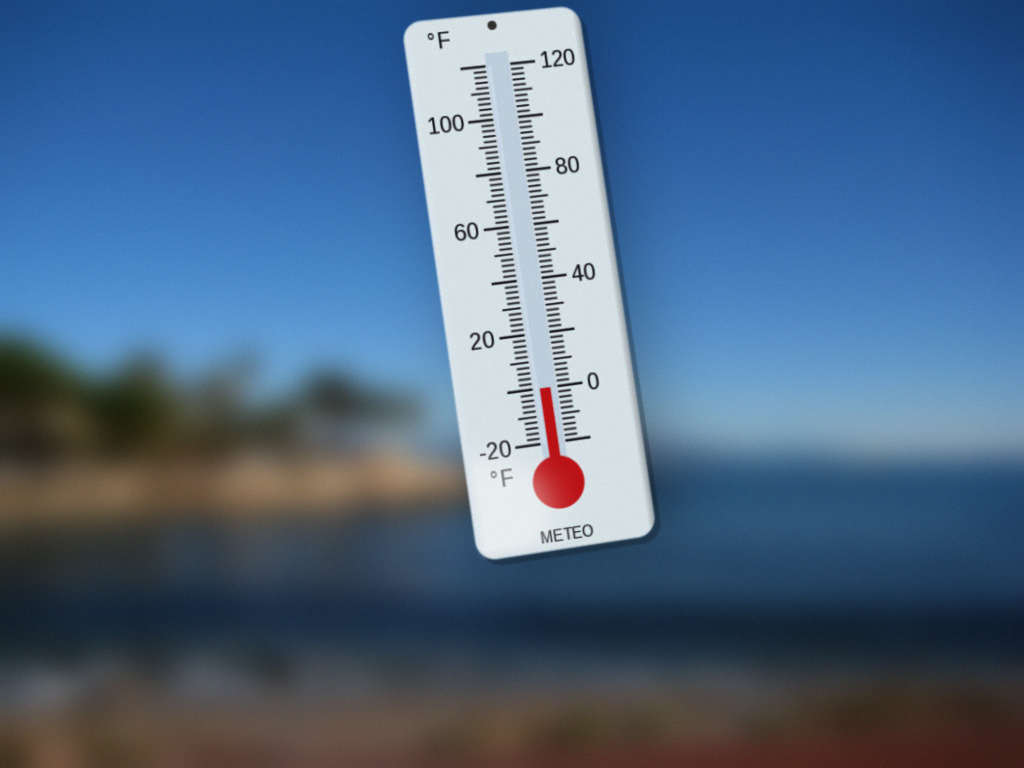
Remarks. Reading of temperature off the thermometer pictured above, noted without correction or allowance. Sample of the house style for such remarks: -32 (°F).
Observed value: 0 (°F)
